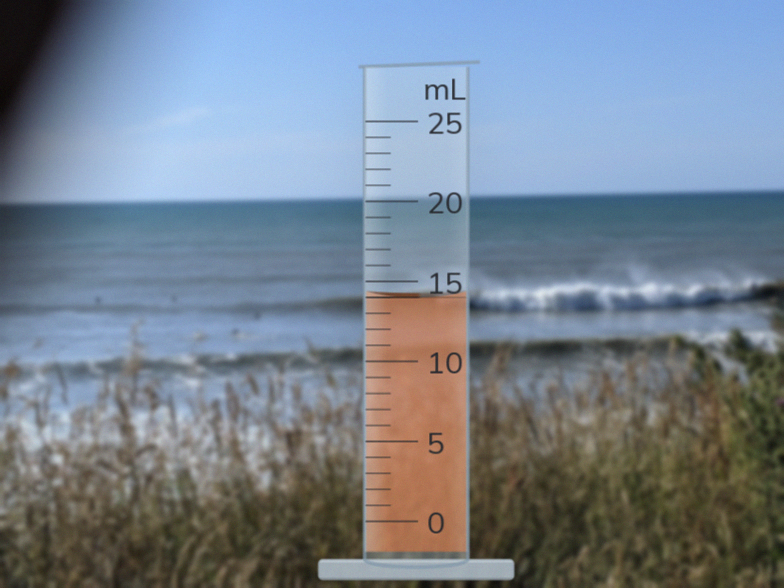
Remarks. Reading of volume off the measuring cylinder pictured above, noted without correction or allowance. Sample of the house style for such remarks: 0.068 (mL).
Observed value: 14 (mL)
